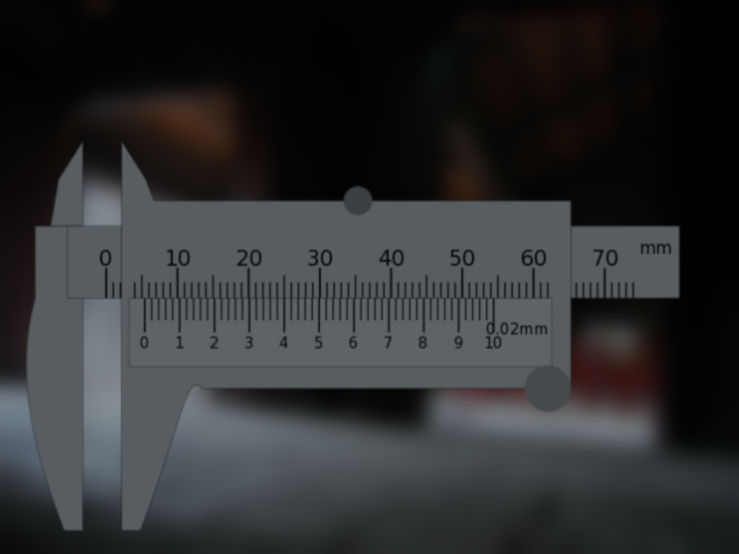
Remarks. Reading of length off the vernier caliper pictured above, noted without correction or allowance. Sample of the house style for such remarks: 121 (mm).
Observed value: 5.4 (mm)
